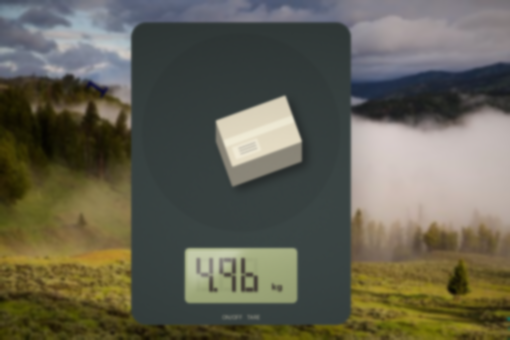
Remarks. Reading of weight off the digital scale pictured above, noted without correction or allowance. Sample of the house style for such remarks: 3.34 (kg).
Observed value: 4.96 (kg)
